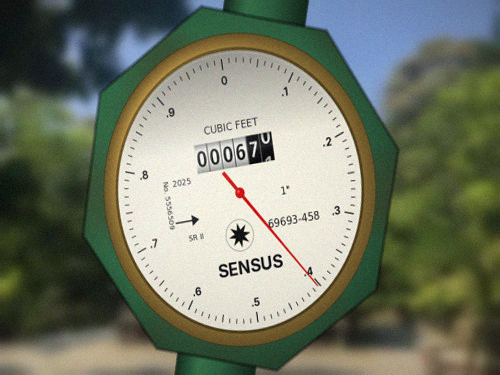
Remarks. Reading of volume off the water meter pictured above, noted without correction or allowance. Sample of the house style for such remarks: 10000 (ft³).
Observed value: 670.40 (ft³)
